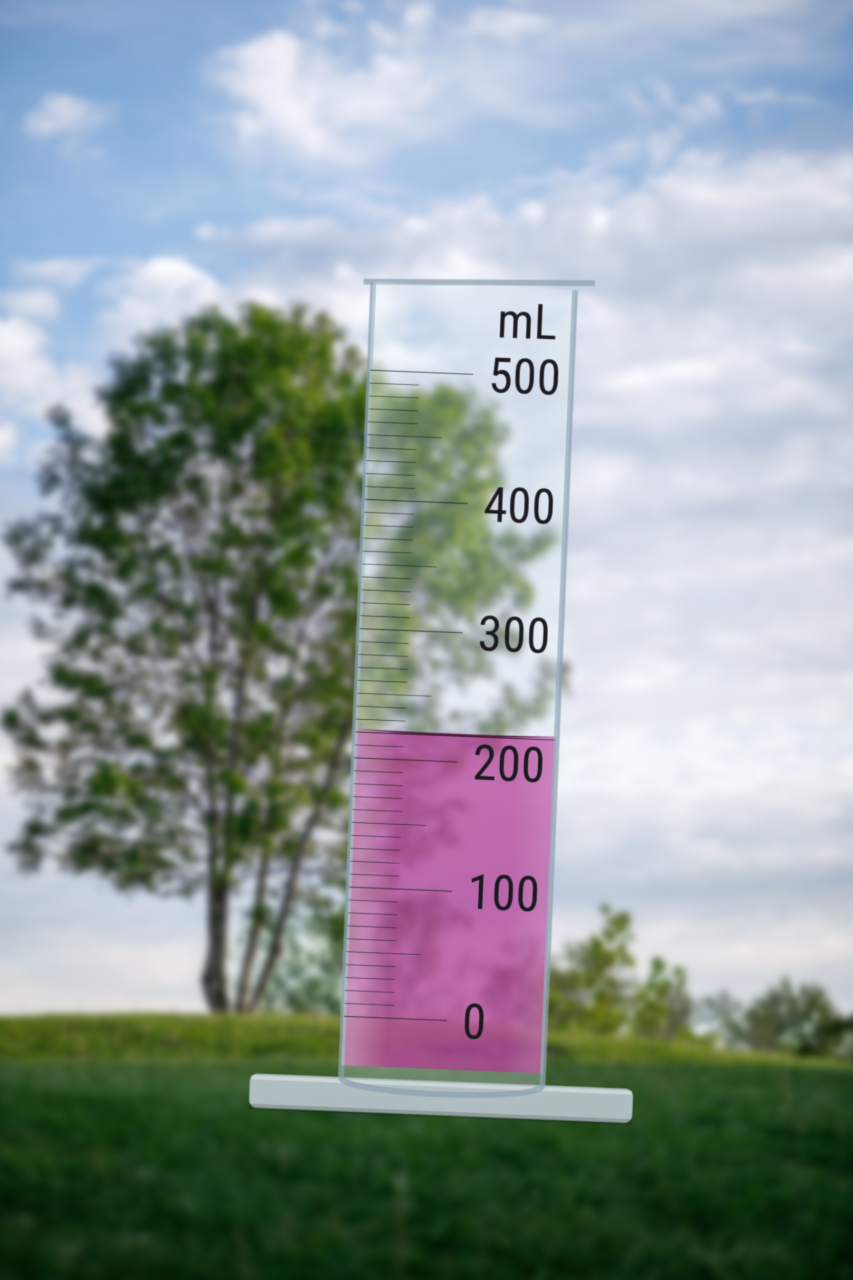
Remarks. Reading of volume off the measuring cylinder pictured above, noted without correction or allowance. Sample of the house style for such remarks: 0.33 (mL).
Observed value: 220 (mL)
